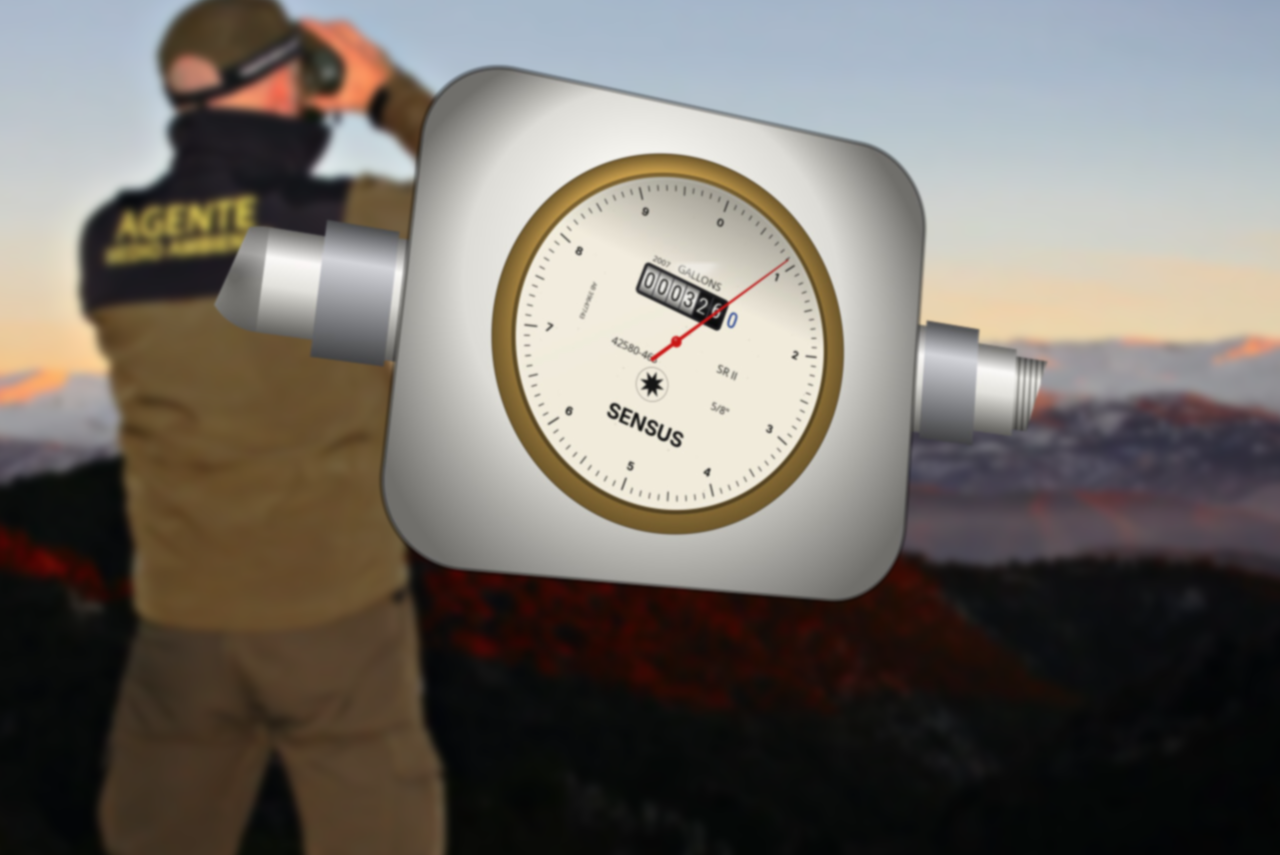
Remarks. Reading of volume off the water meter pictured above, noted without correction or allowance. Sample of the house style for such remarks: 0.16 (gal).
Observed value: 3260.9 (gal)
